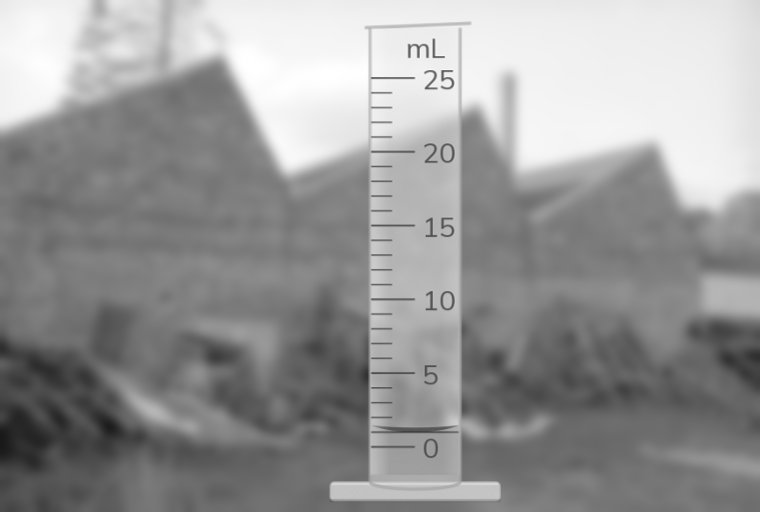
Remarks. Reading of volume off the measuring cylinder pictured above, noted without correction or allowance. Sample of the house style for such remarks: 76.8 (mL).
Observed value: 1 (mL)
